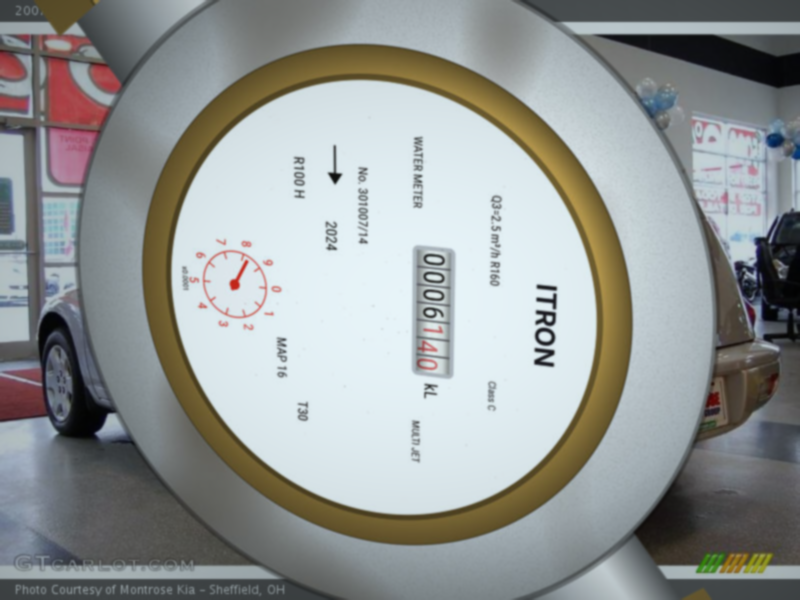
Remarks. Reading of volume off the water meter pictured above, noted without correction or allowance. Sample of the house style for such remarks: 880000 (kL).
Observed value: 6.1398 (kL)
